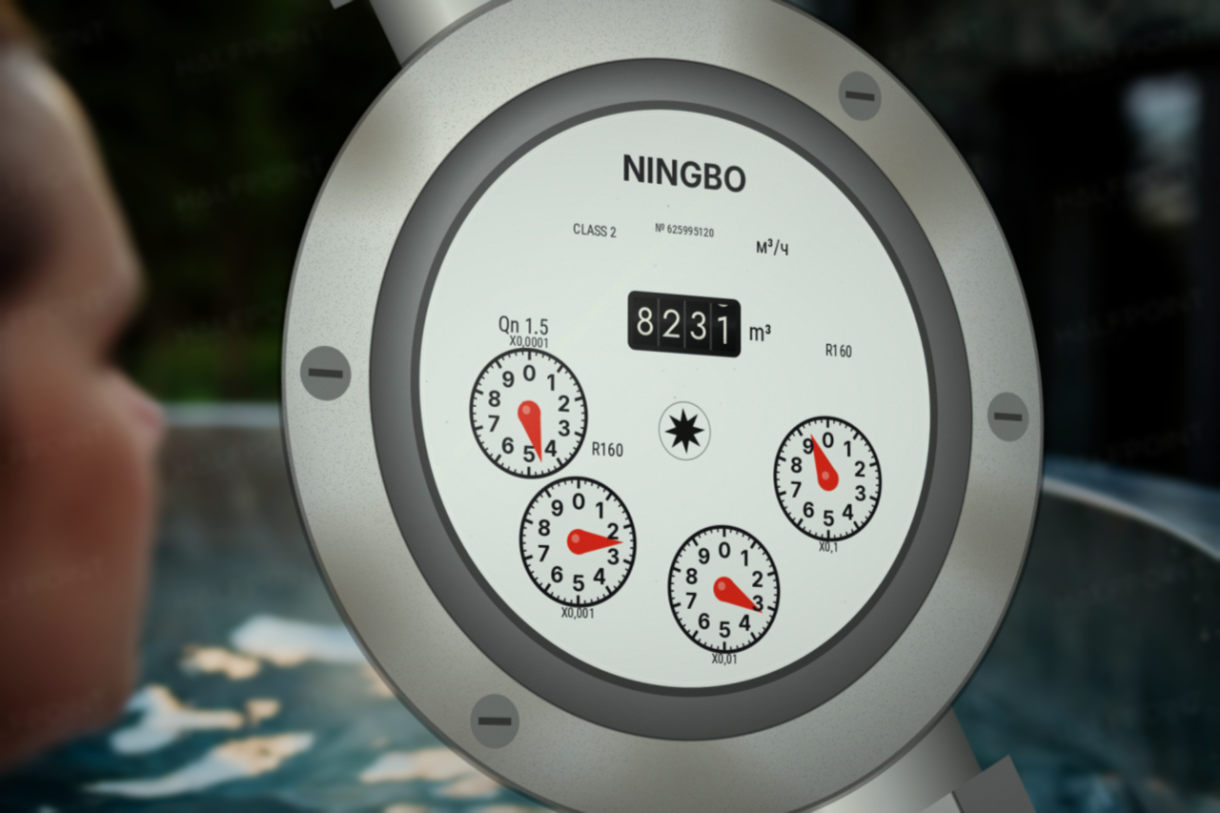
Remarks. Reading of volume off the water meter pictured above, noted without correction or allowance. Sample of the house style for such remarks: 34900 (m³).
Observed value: 8230.9324 (m³)
